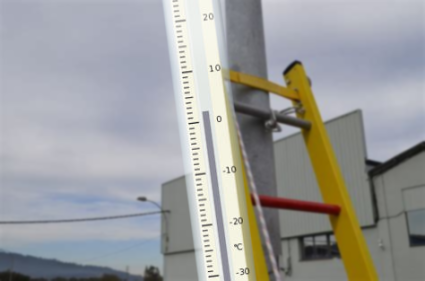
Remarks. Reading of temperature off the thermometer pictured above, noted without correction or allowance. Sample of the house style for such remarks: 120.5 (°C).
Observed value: 2 (°C)
